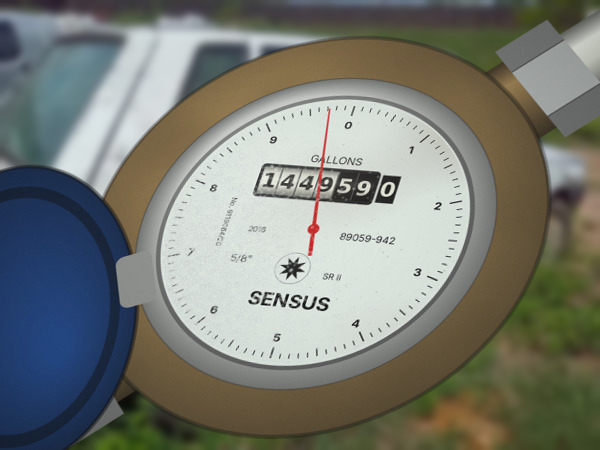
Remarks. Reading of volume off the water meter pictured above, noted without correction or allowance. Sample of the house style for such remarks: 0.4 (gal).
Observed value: 1449589.7 (gal)
